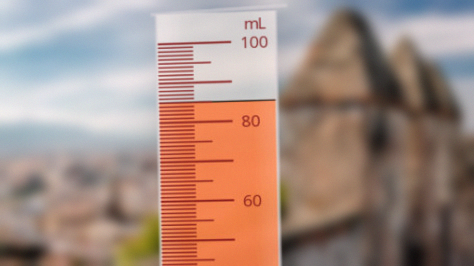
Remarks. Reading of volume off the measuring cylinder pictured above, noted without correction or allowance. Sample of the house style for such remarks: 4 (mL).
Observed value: 85 (mL)
